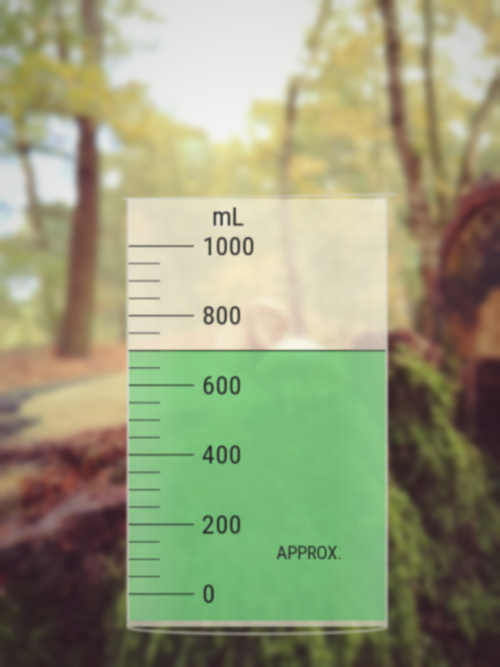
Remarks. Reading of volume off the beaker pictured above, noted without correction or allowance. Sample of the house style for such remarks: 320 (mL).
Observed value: 700 (mL)
